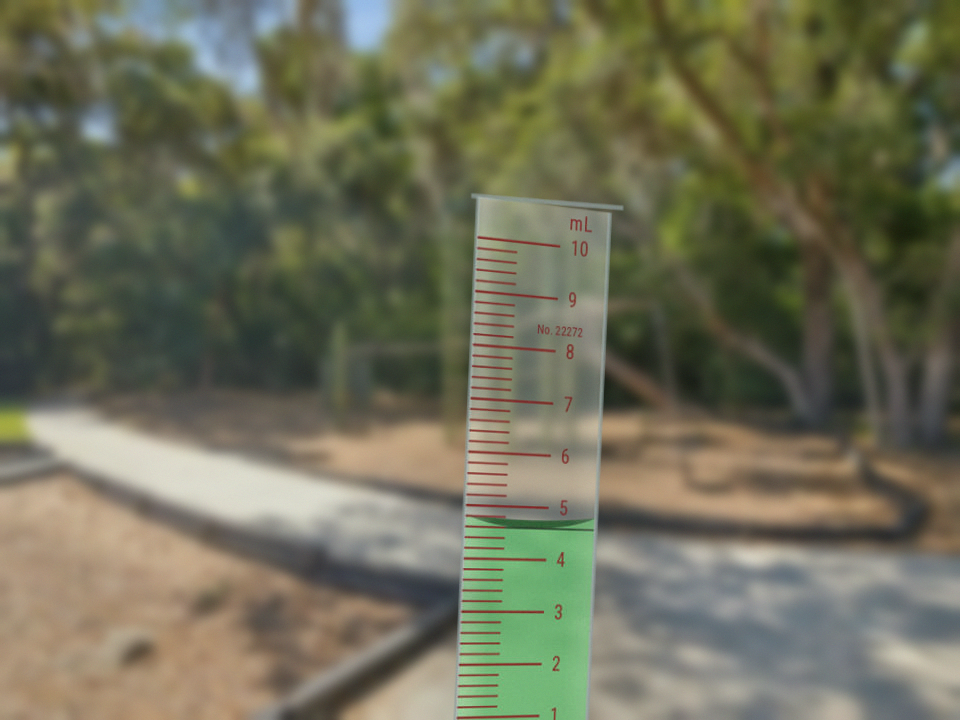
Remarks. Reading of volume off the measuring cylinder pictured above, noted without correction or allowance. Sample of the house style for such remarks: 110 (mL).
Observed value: 4.6 (mL)
